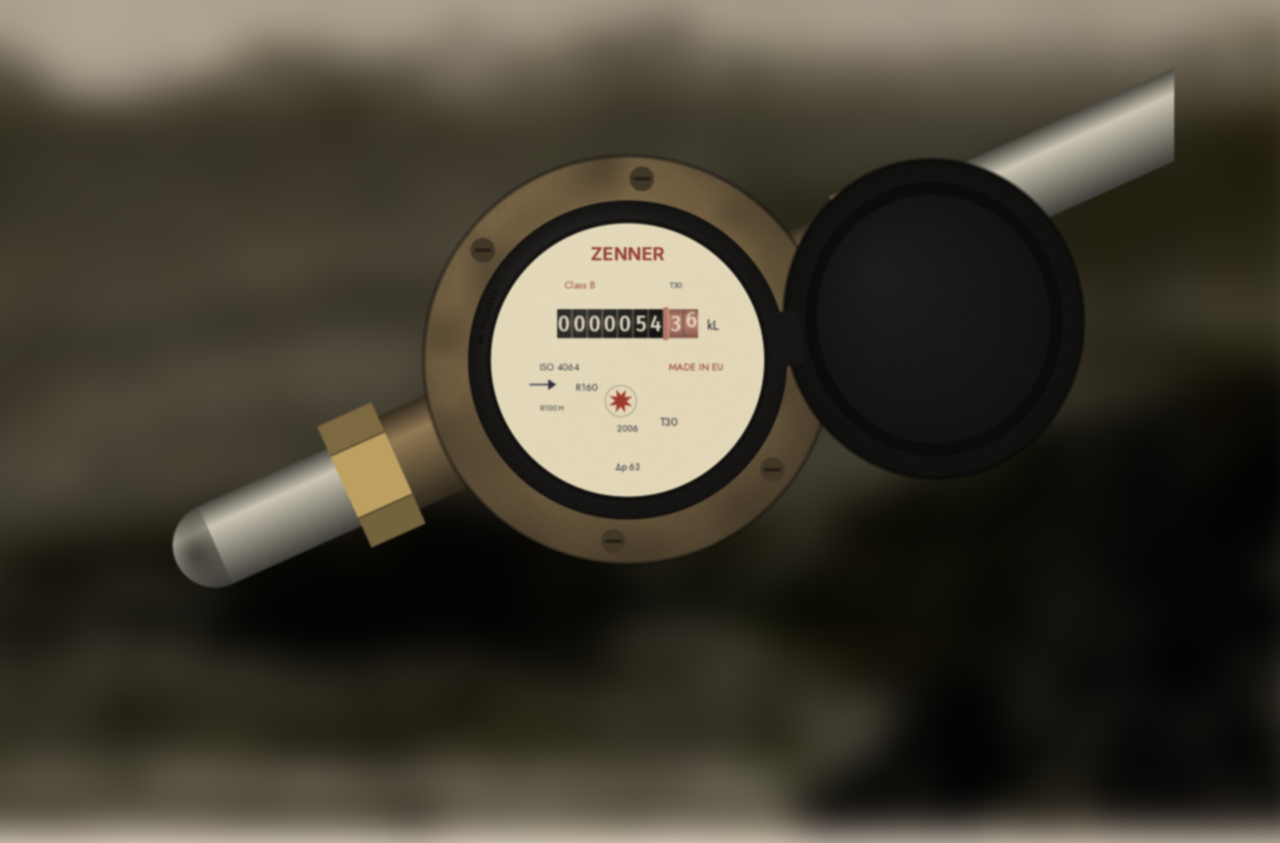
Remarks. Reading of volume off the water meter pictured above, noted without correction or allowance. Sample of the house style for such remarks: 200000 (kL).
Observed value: 54.36 (kL)
